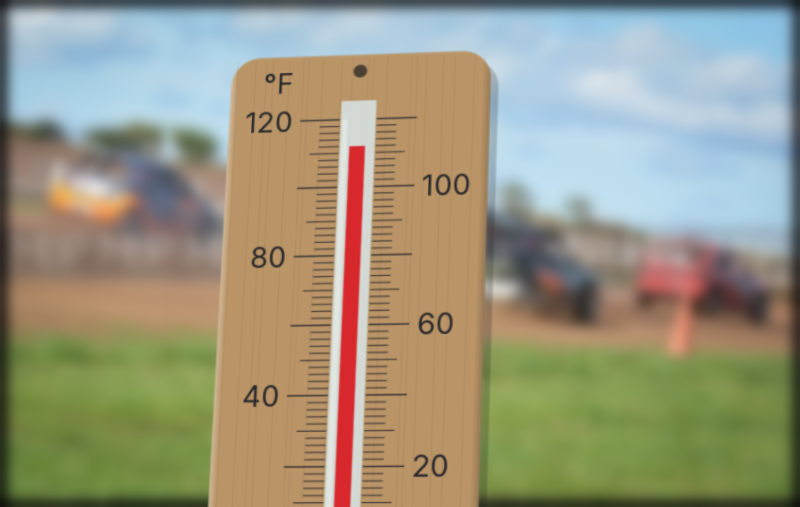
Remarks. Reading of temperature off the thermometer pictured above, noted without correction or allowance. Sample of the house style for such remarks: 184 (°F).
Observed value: 112 (°F)
